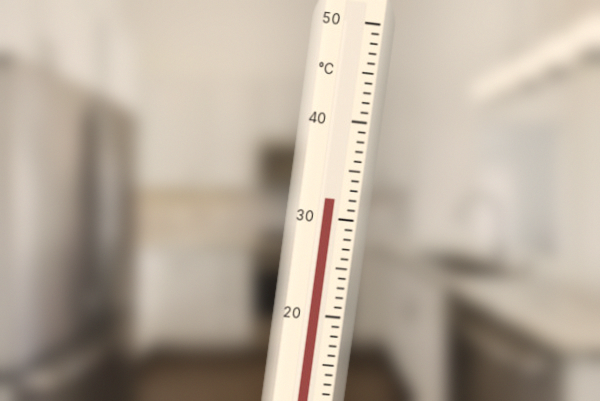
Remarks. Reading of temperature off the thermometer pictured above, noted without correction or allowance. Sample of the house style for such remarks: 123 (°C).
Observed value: 32 (°C)
